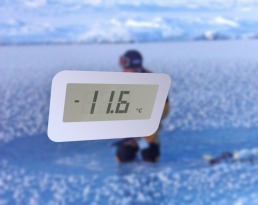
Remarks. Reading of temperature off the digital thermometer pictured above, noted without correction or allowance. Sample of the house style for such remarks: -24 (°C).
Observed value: -11.6 (°C)
